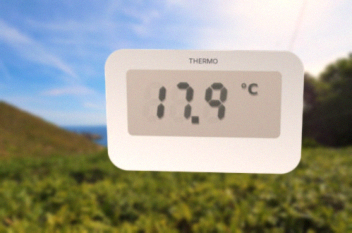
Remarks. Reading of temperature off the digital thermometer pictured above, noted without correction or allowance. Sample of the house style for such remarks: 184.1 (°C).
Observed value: 17.9 (°C)
